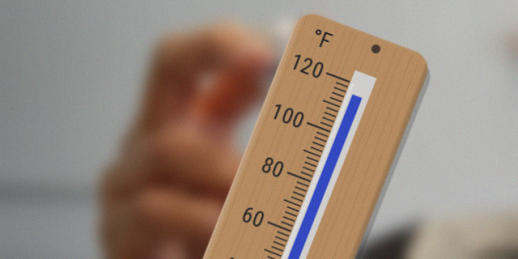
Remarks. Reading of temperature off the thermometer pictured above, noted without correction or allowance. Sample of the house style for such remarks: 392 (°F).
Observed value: 116 (°F)
